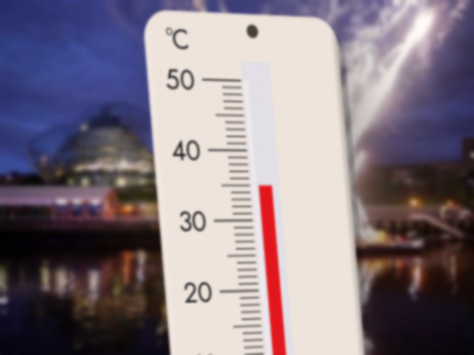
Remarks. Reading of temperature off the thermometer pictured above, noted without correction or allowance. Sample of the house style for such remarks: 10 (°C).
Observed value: 35 (°C)
